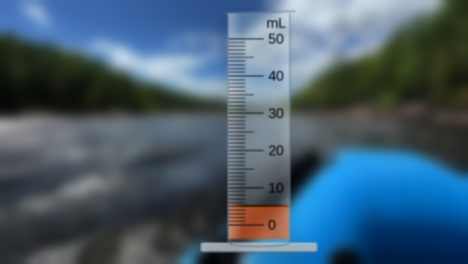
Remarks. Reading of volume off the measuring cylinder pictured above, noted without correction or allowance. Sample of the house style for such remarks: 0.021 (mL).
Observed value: 5 (mL)
